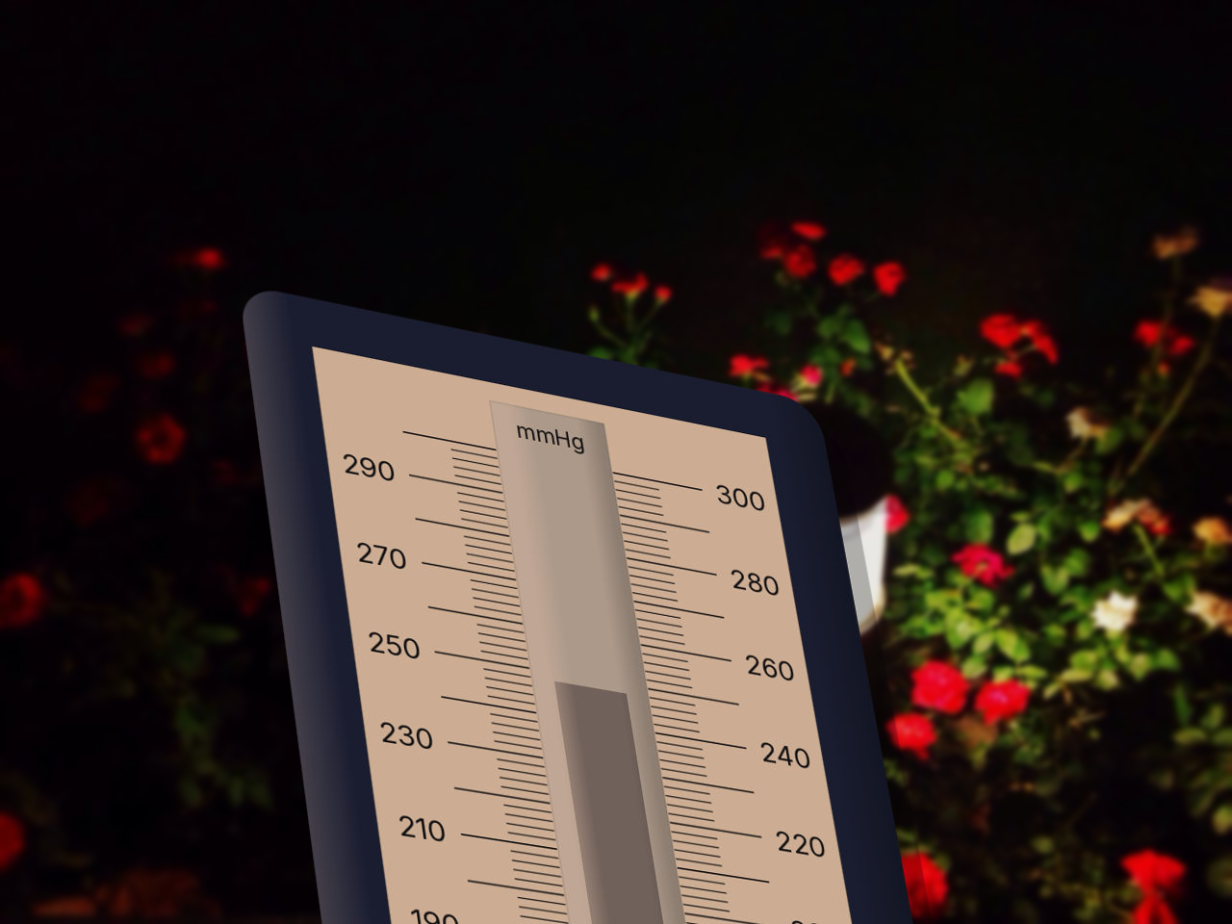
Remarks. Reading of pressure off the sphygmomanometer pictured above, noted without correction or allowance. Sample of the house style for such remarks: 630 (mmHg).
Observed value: 248 (mmHg)
